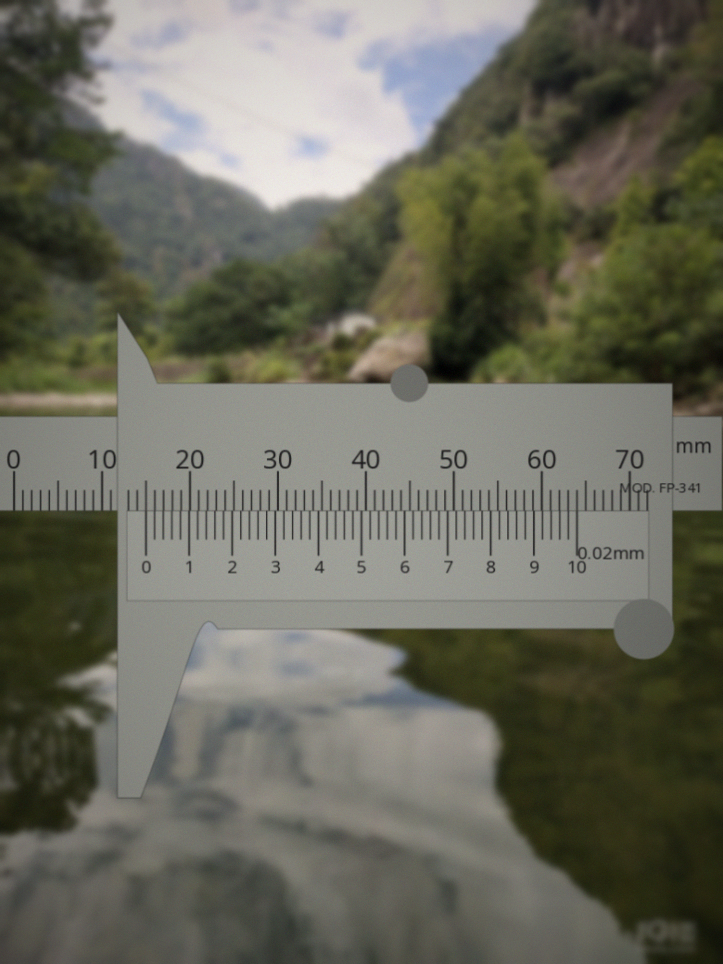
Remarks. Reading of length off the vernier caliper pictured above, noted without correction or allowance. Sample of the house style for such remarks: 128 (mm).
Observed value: 15.0 (mm)
